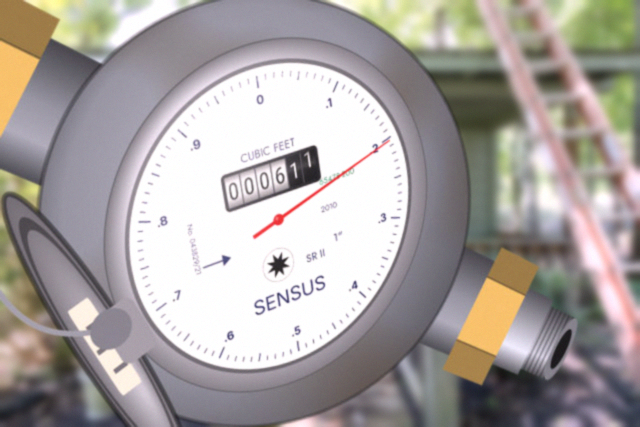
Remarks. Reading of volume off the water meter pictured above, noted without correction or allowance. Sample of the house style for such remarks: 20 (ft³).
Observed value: 611.20 (ft³)
